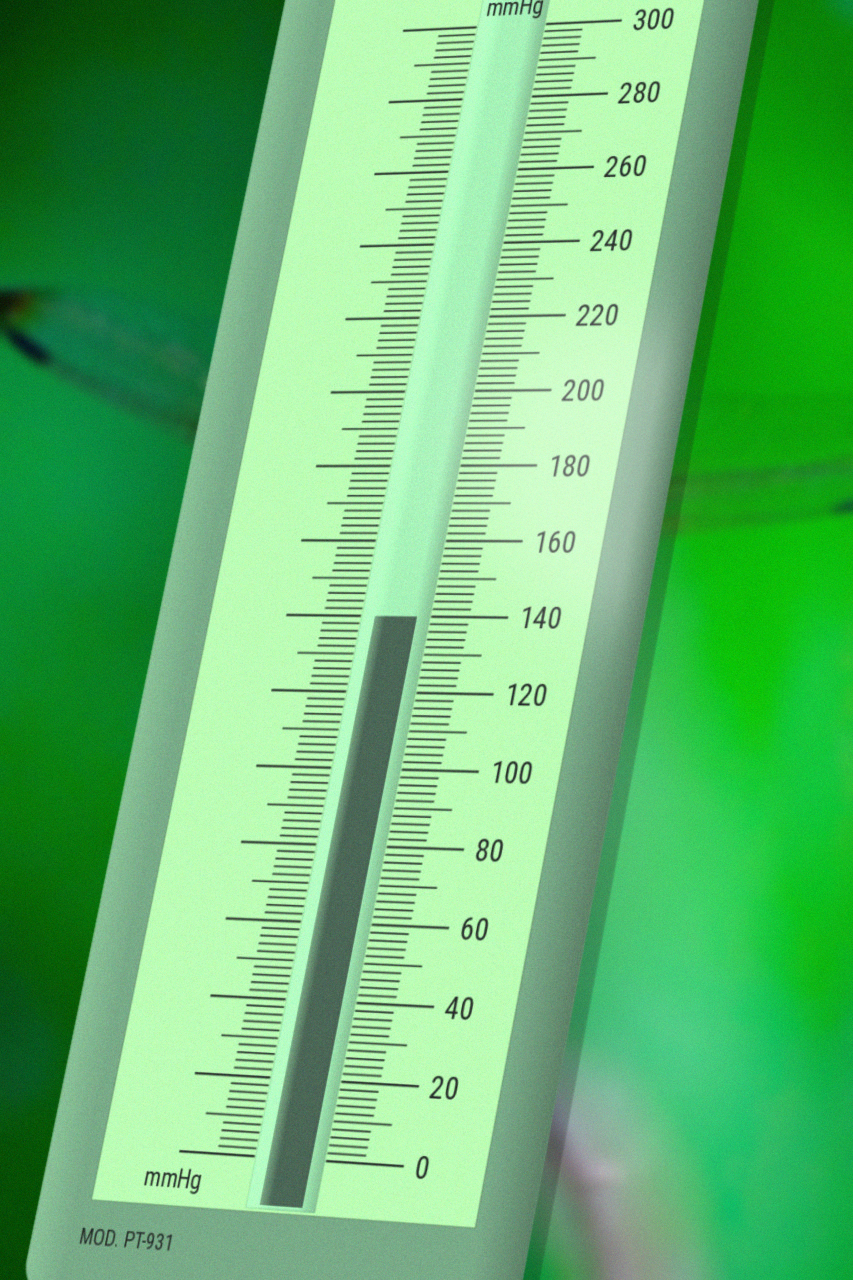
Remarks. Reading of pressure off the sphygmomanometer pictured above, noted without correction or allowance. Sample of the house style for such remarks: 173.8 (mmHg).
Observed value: 140 (mmHg)
